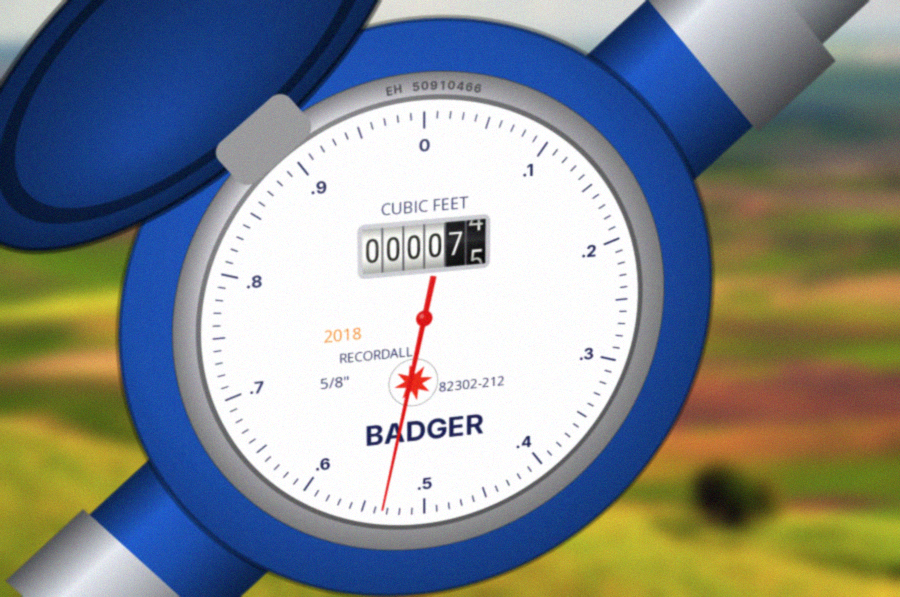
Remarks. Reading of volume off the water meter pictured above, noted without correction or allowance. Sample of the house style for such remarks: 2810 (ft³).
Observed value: 74.53 (ft³)
